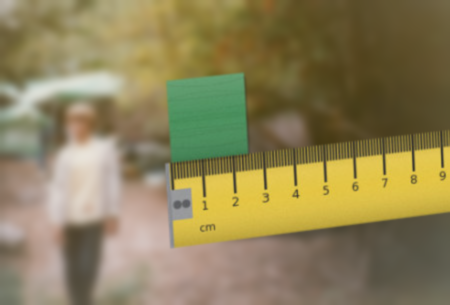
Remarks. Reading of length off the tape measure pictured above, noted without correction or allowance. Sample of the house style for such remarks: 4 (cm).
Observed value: 2.5 (cm)
